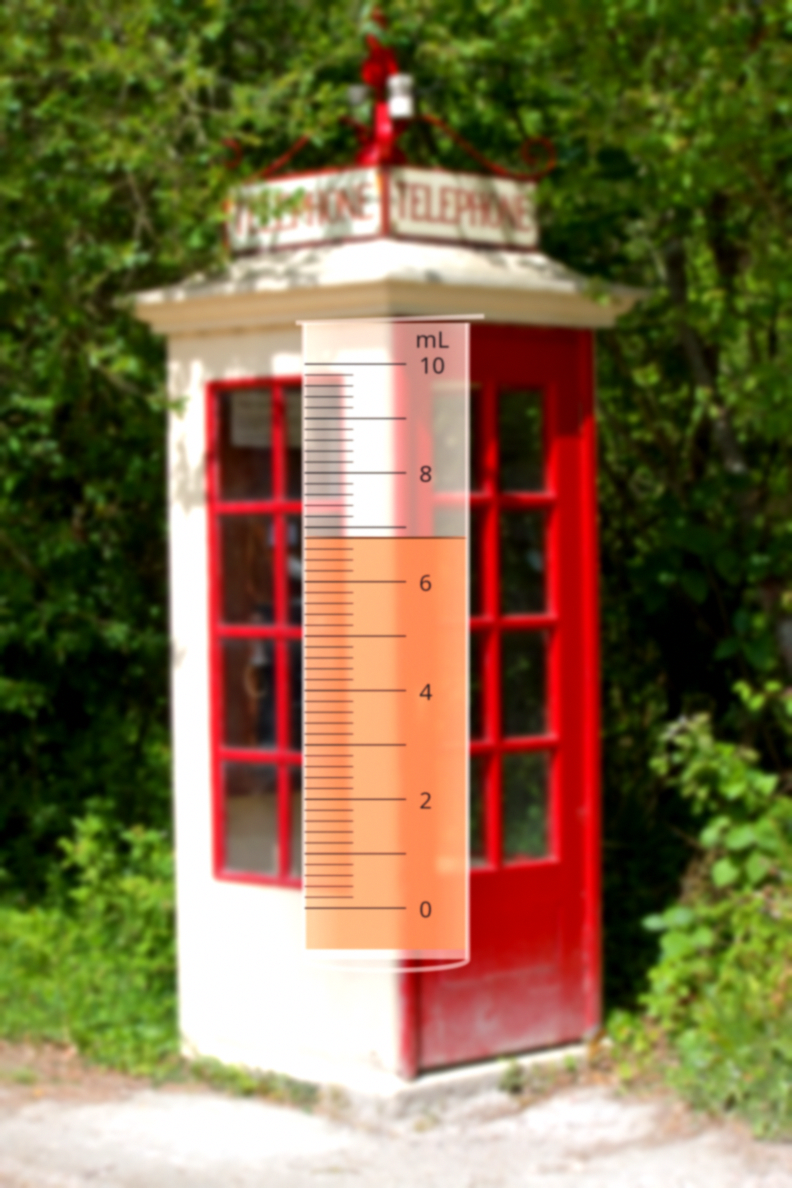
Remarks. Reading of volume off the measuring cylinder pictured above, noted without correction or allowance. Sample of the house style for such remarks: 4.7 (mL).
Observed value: 6.8 (mL)
